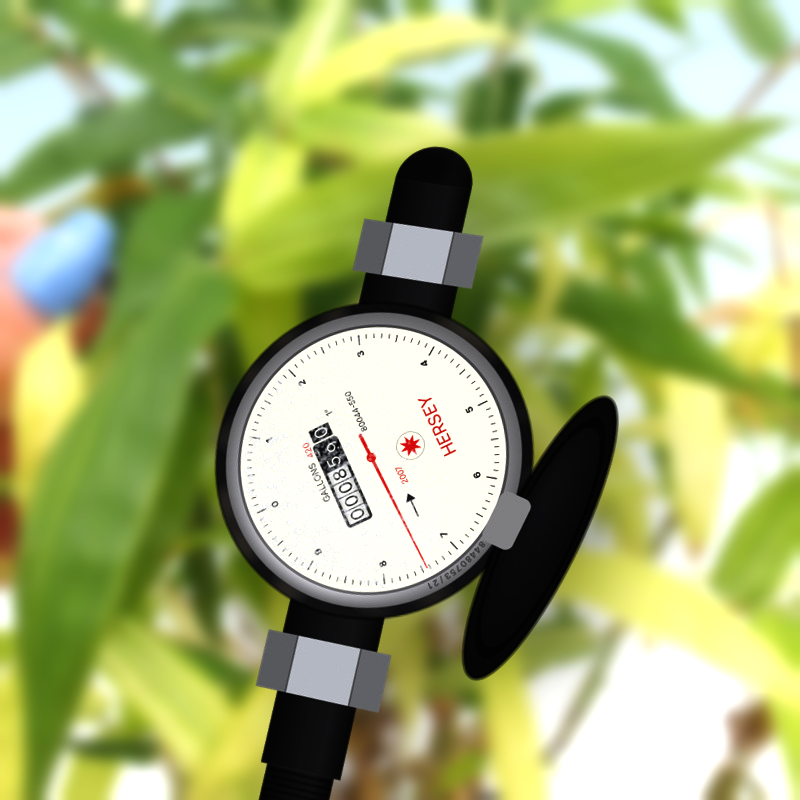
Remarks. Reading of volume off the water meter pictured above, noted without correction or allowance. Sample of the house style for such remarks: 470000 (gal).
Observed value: 8587.4 (gal)
